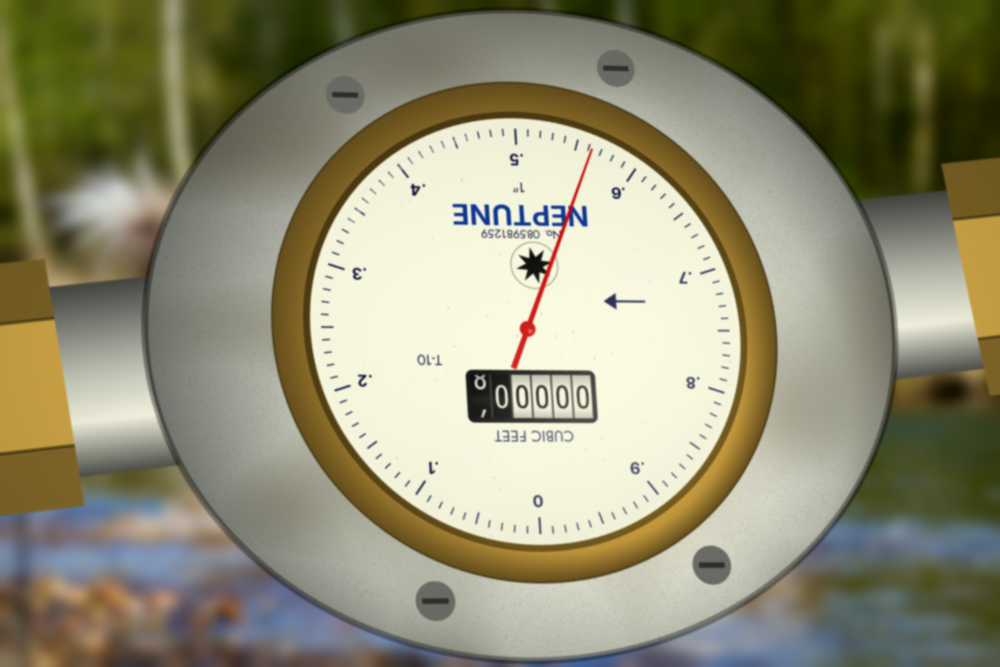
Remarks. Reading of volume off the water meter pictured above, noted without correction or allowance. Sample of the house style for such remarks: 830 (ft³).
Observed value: 7.56 (ft³)
